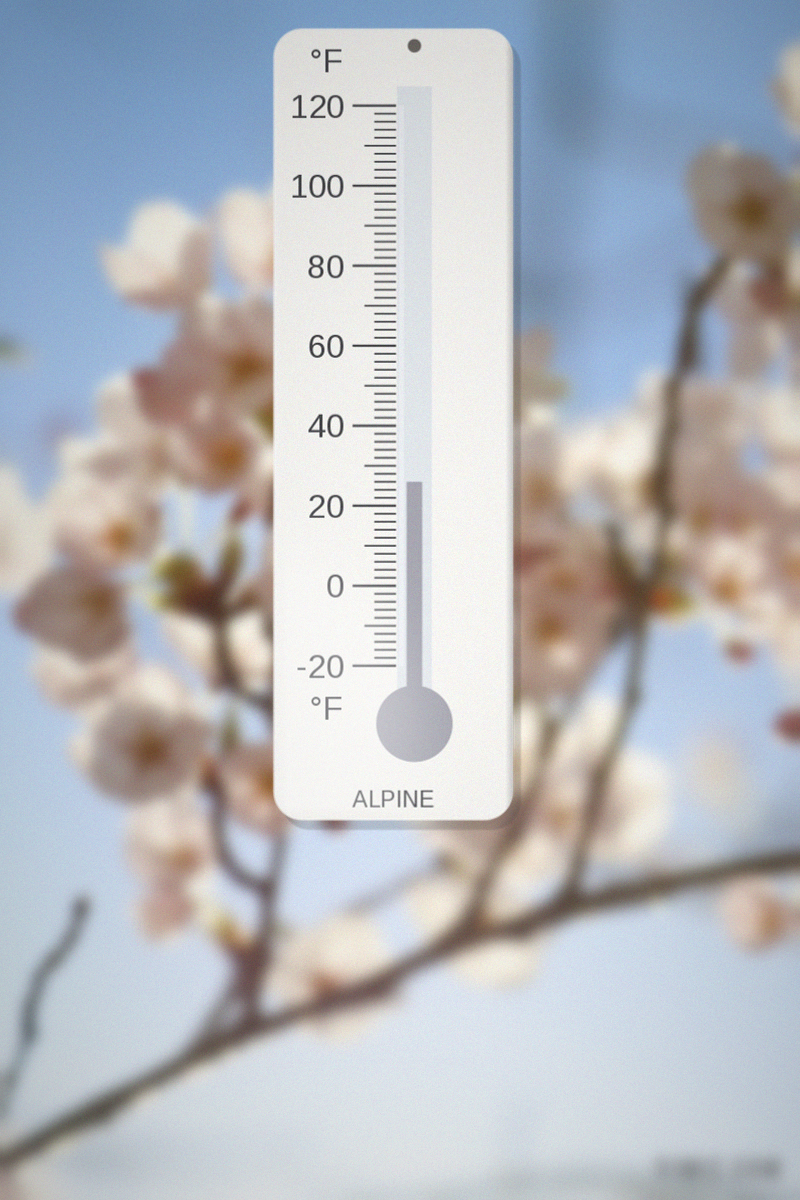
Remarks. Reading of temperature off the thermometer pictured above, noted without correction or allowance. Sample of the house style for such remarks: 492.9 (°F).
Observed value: 26 (°F)
